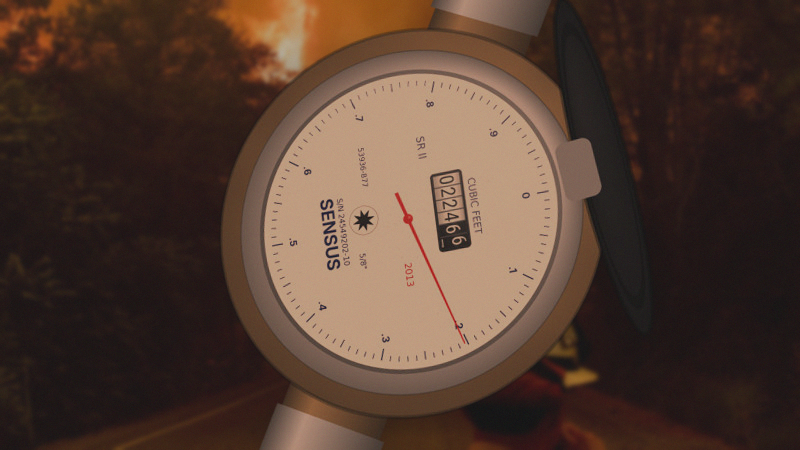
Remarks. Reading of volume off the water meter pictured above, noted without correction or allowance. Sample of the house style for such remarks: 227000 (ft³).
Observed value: 22466.20 (ft³)
